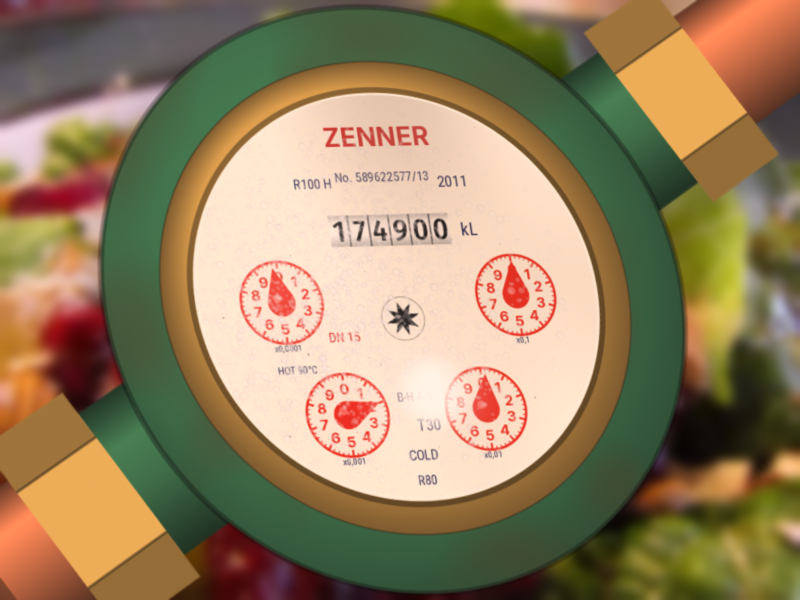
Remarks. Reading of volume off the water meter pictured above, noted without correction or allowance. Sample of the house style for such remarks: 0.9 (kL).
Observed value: 174900.0019 (kL)
